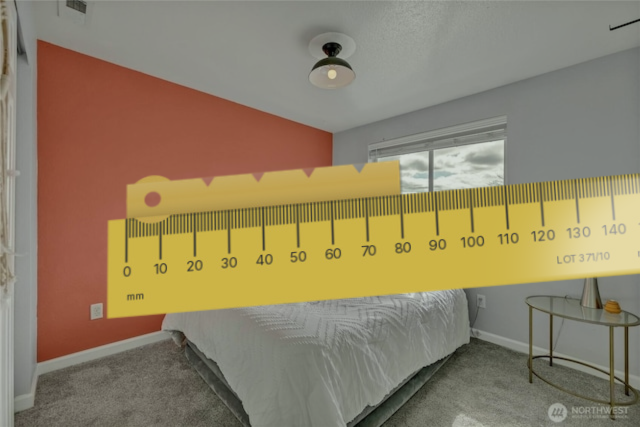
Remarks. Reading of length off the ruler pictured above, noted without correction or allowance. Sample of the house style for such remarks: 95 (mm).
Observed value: 80 (mm)
